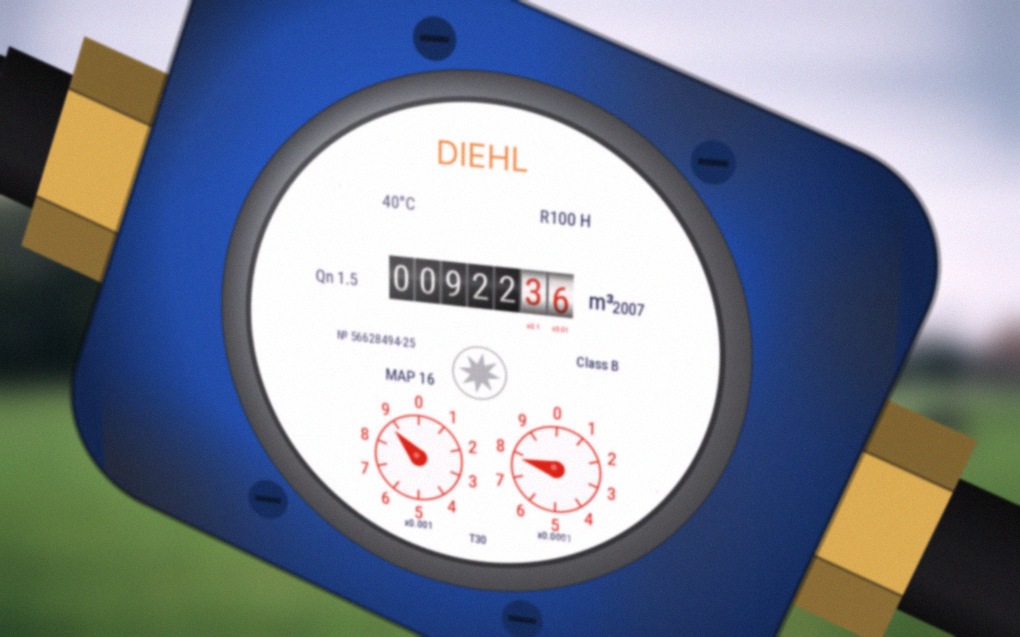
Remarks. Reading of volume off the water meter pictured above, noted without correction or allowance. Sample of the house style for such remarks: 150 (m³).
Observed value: 922.3587 (m³)
